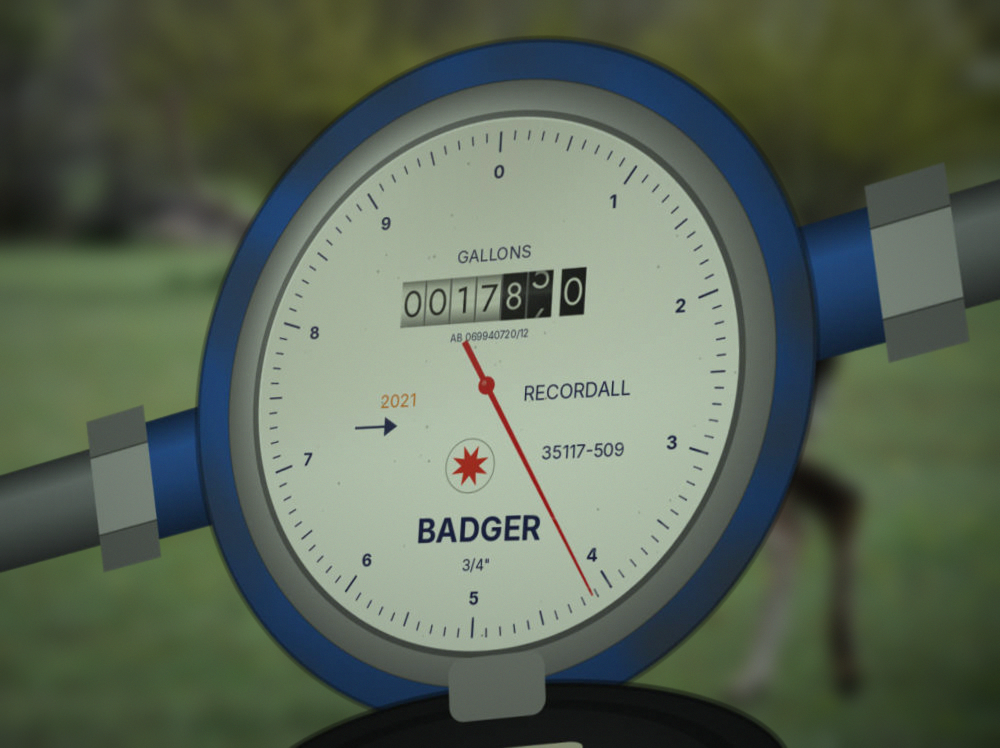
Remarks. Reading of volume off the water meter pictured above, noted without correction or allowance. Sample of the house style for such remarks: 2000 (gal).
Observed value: 17854.1 (gal)
